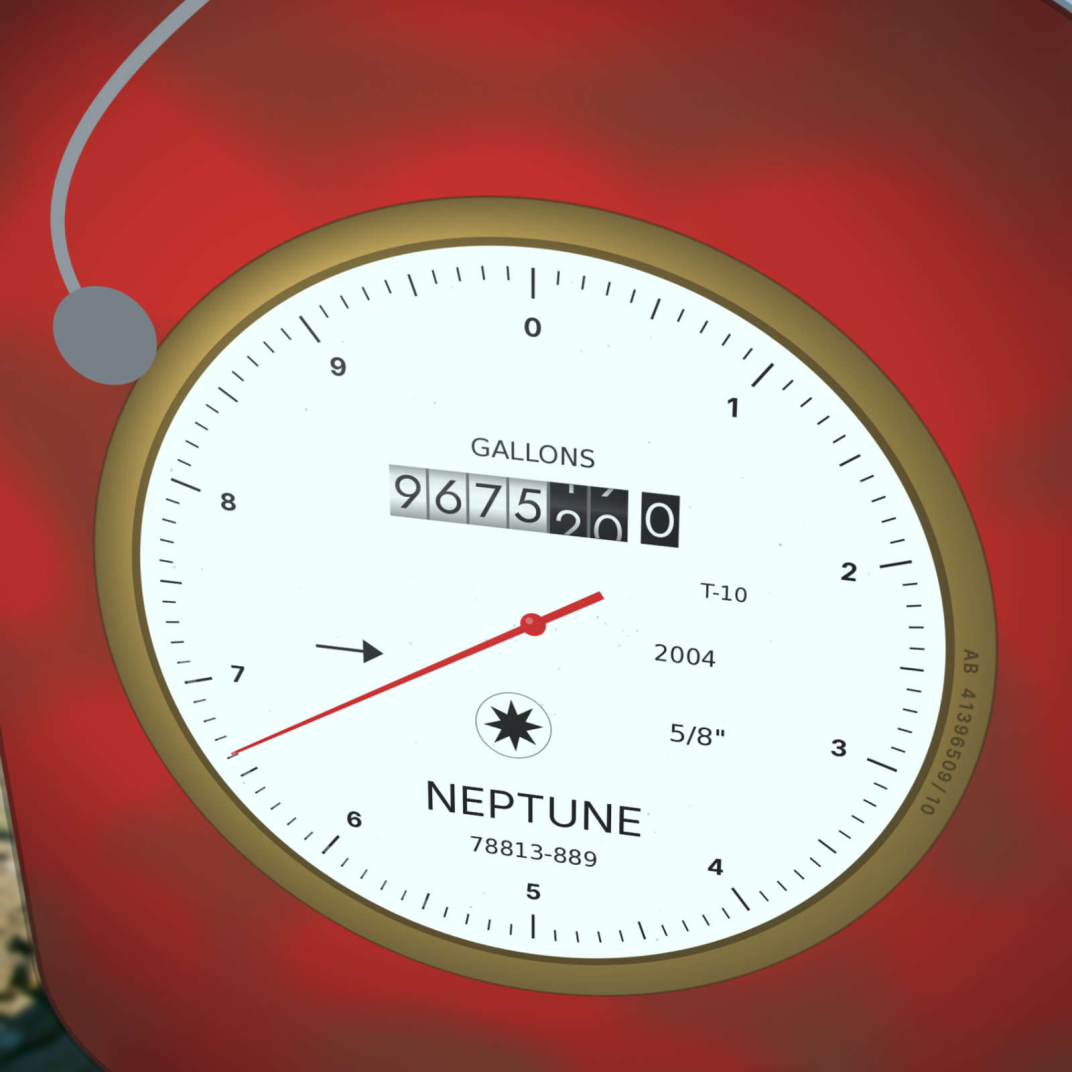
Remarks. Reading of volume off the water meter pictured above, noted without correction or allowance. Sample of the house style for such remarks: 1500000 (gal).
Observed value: 9675196.6 (gal)
